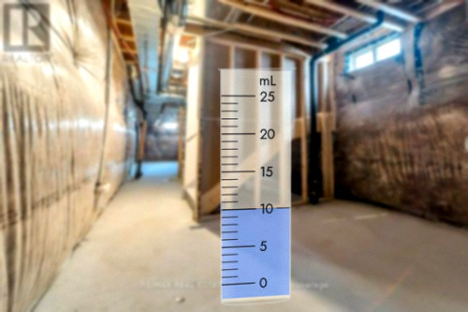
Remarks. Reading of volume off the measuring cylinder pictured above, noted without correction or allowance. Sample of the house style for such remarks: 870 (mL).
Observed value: 10 (mL)
